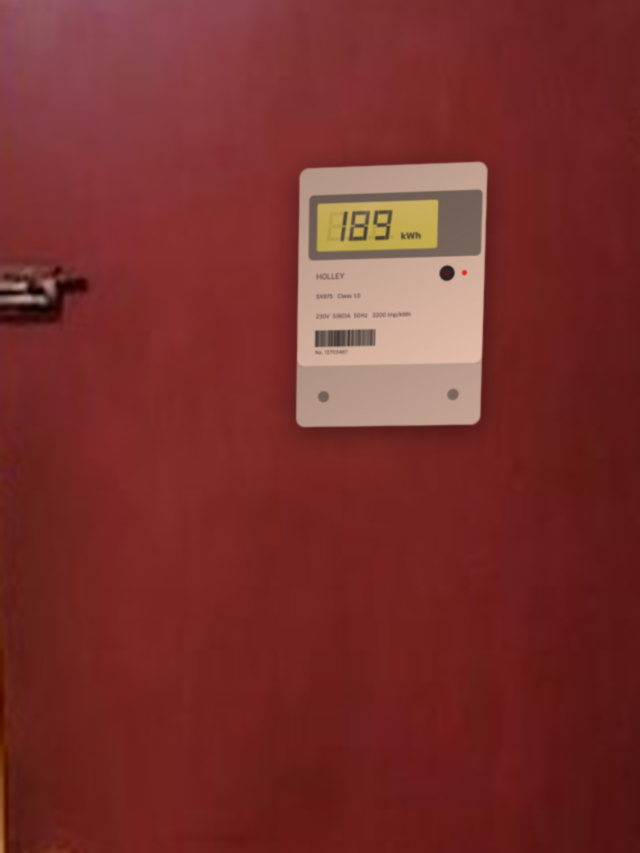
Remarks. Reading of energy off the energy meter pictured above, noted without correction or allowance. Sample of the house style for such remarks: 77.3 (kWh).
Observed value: 189 (kWh)
